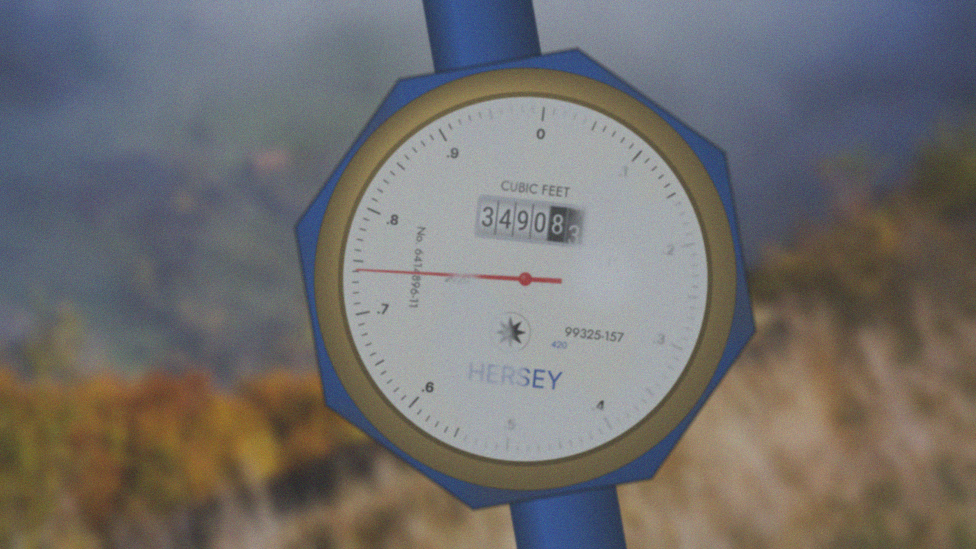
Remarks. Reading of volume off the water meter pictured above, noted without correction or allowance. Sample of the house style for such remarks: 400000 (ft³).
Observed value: 349082.74 (ft³)
